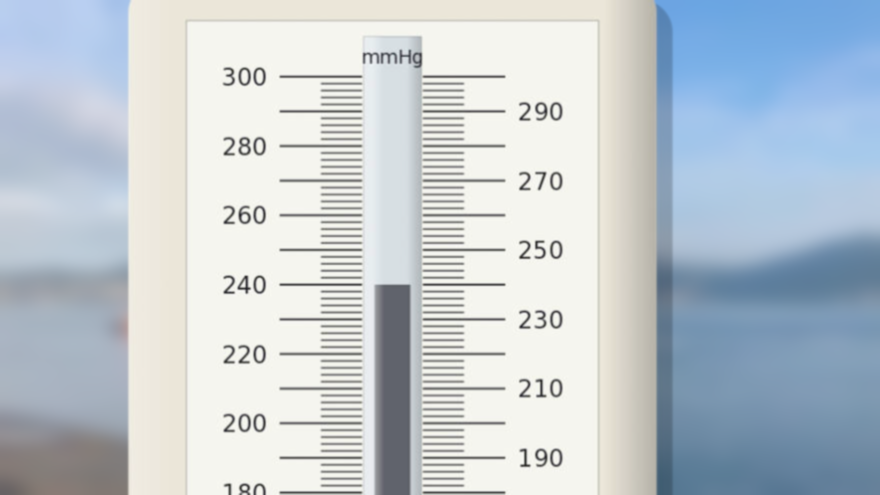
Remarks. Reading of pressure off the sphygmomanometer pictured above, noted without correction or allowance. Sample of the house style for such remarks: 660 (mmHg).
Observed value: 240 (mmHg)
